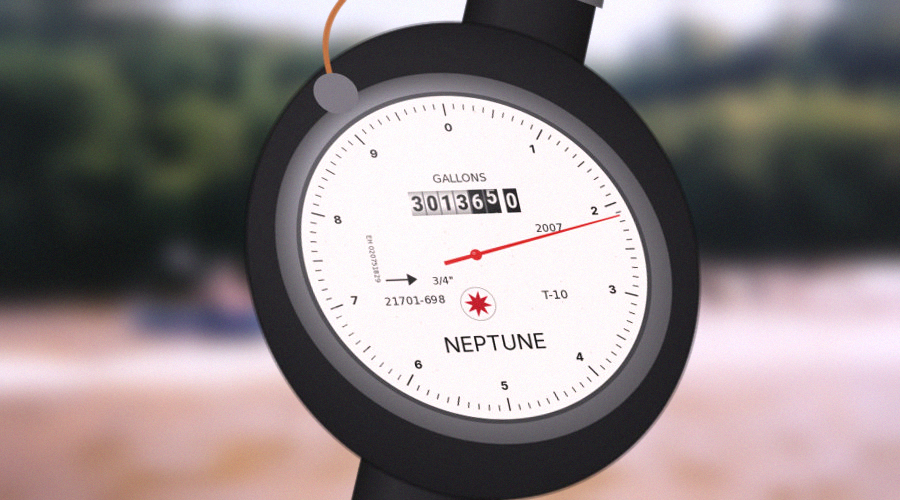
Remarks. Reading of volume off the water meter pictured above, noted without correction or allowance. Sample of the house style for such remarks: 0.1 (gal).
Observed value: 3013652.1 (gal)
